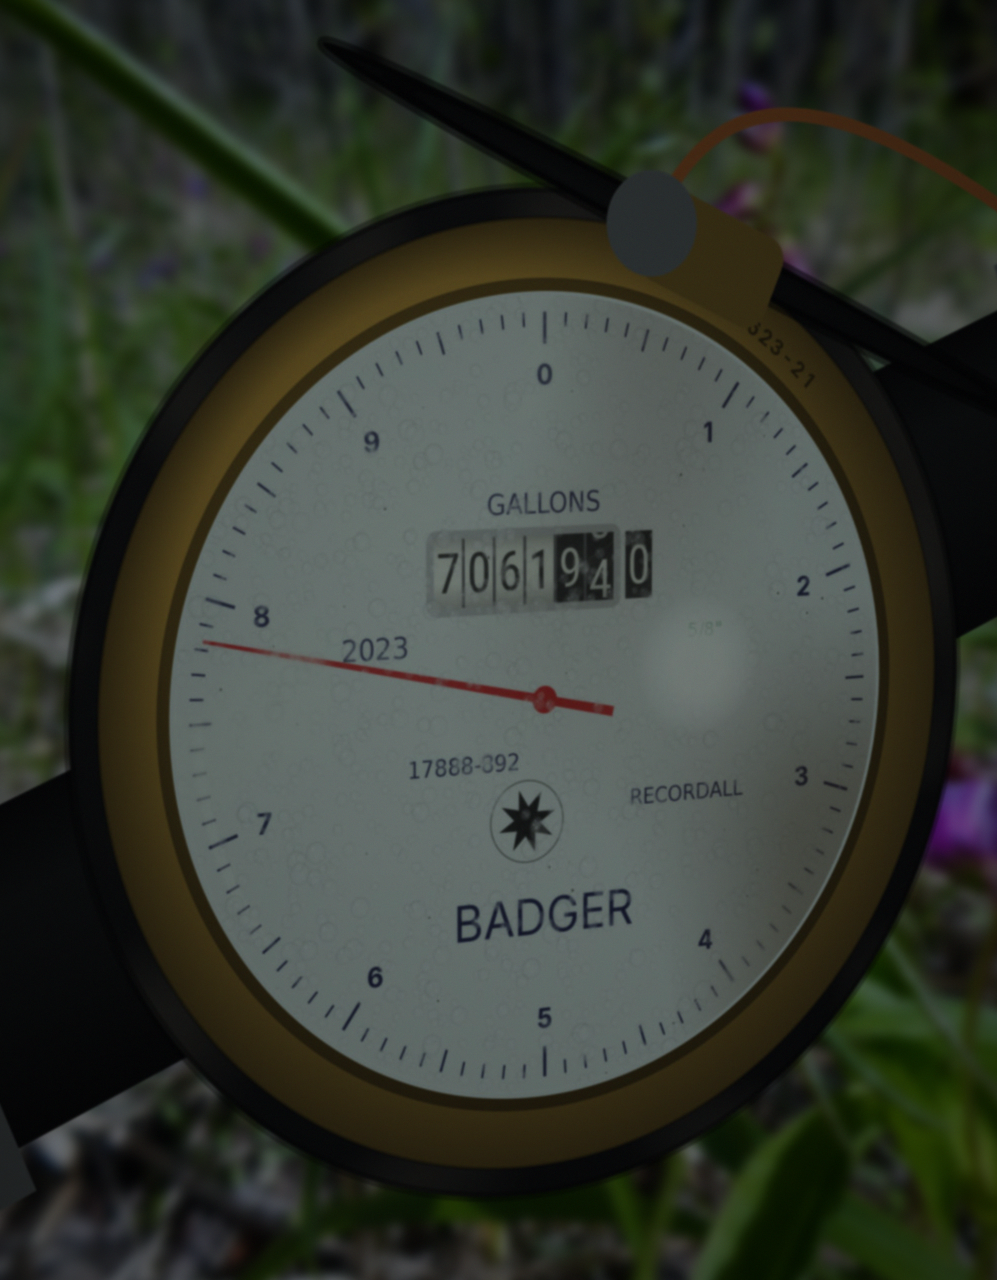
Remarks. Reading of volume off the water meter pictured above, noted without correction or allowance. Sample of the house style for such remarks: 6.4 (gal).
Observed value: 7061937.8 (gal)
